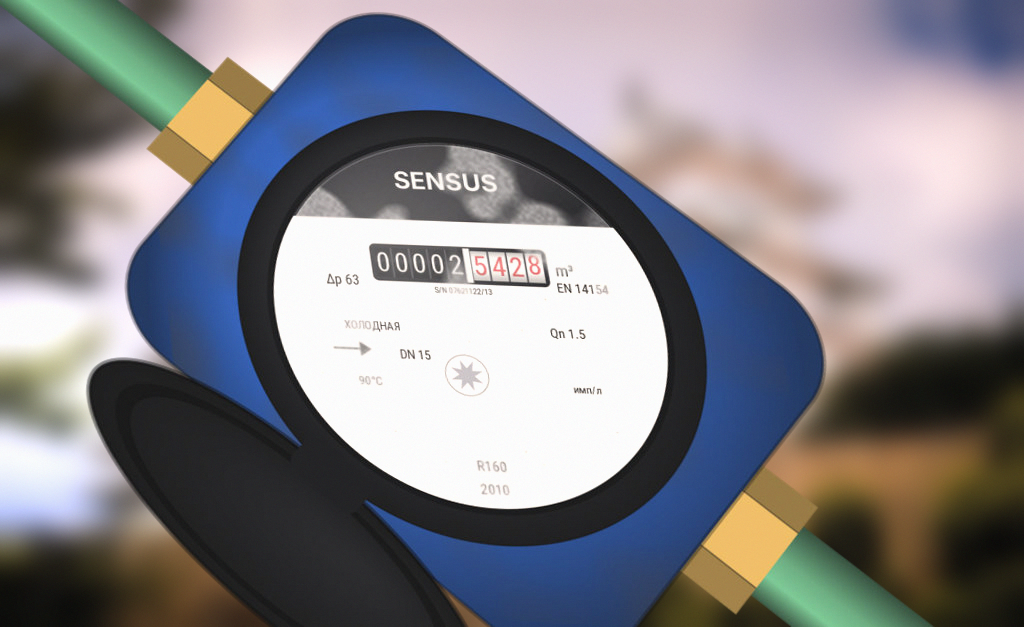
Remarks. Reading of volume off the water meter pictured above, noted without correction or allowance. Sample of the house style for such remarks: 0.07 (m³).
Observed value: 2.5428 (m³)
